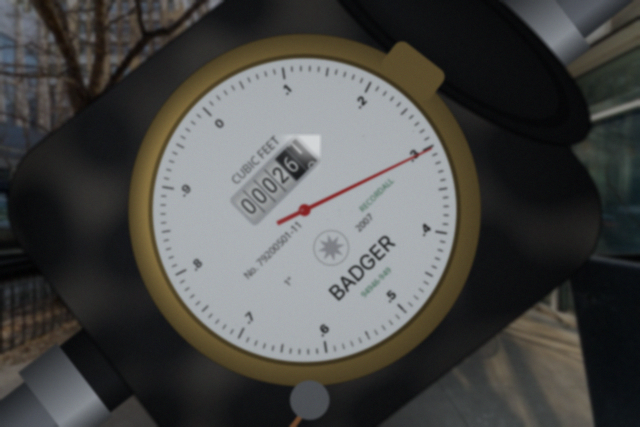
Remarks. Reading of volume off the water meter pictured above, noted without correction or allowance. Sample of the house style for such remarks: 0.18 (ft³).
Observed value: 261.30 (ft³)
